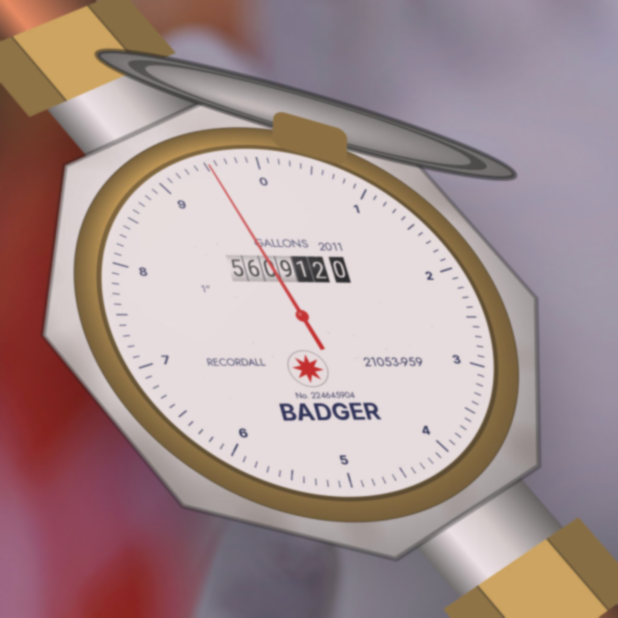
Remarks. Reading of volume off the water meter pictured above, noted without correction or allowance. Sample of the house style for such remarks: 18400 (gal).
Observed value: 5609119.5 (gal)
